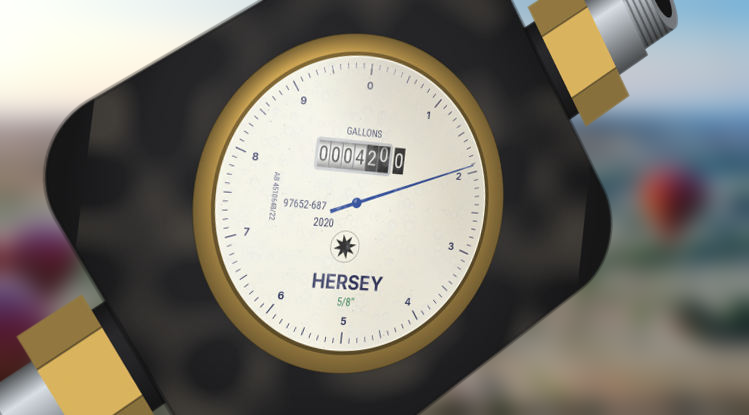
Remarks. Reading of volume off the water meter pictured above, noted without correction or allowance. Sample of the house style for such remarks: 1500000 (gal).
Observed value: 4201.9 (gal)
